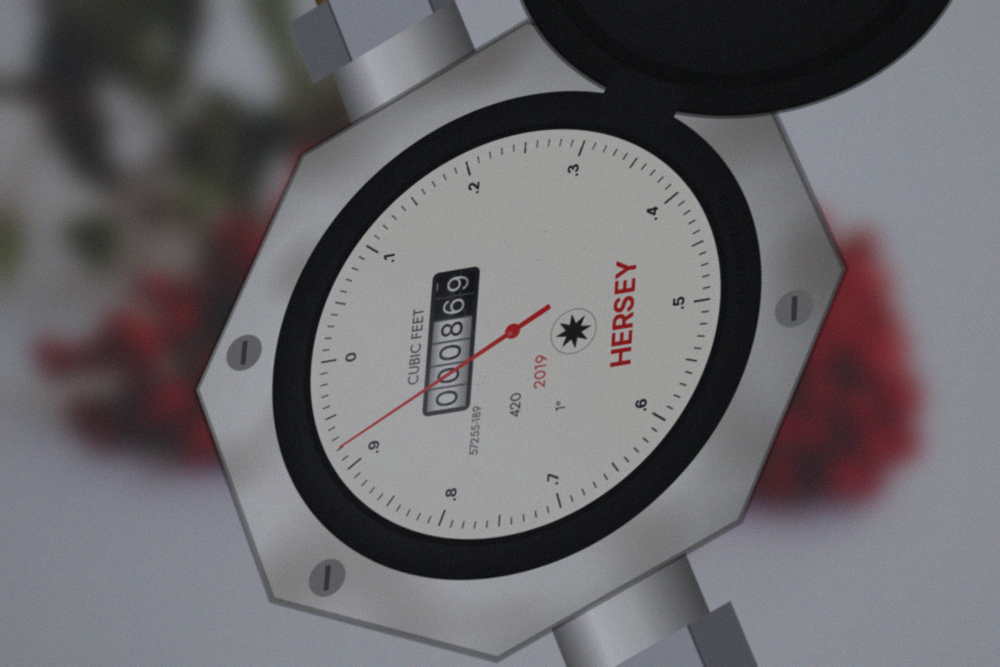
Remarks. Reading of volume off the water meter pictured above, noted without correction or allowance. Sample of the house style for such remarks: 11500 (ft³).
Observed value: 868.92 (ft³)
